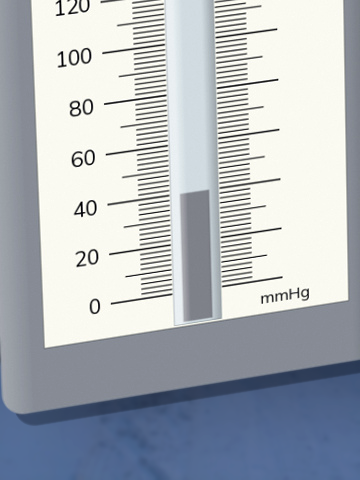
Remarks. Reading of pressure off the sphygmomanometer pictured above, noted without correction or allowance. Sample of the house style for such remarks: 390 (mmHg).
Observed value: 40 (mmHg)
